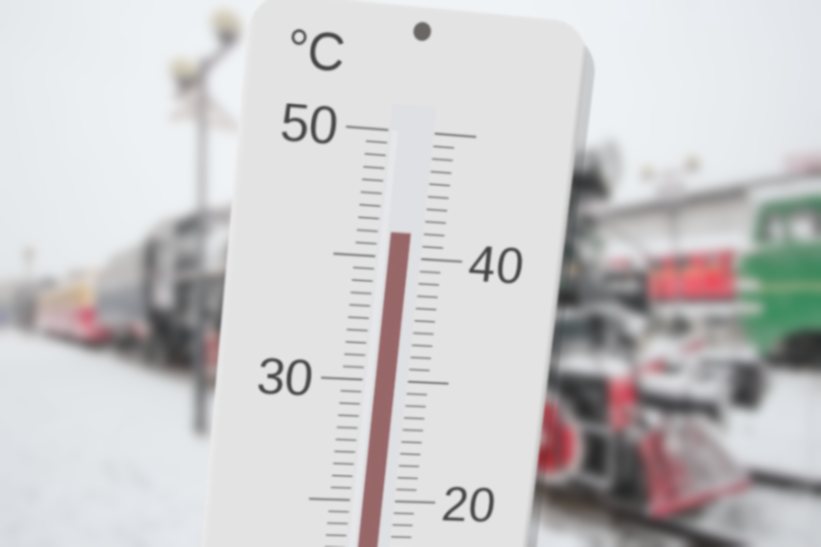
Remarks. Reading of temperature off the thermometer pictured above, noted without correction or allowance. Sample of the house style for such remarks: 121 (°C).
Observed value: 42 (°C)
